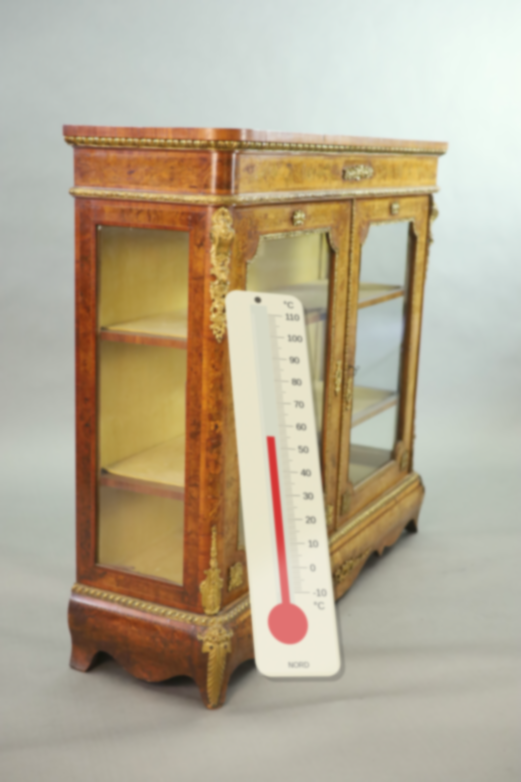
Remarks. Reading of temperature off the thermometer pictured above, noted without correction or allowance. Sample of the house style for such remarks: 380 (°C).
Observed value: 55 (°C)
